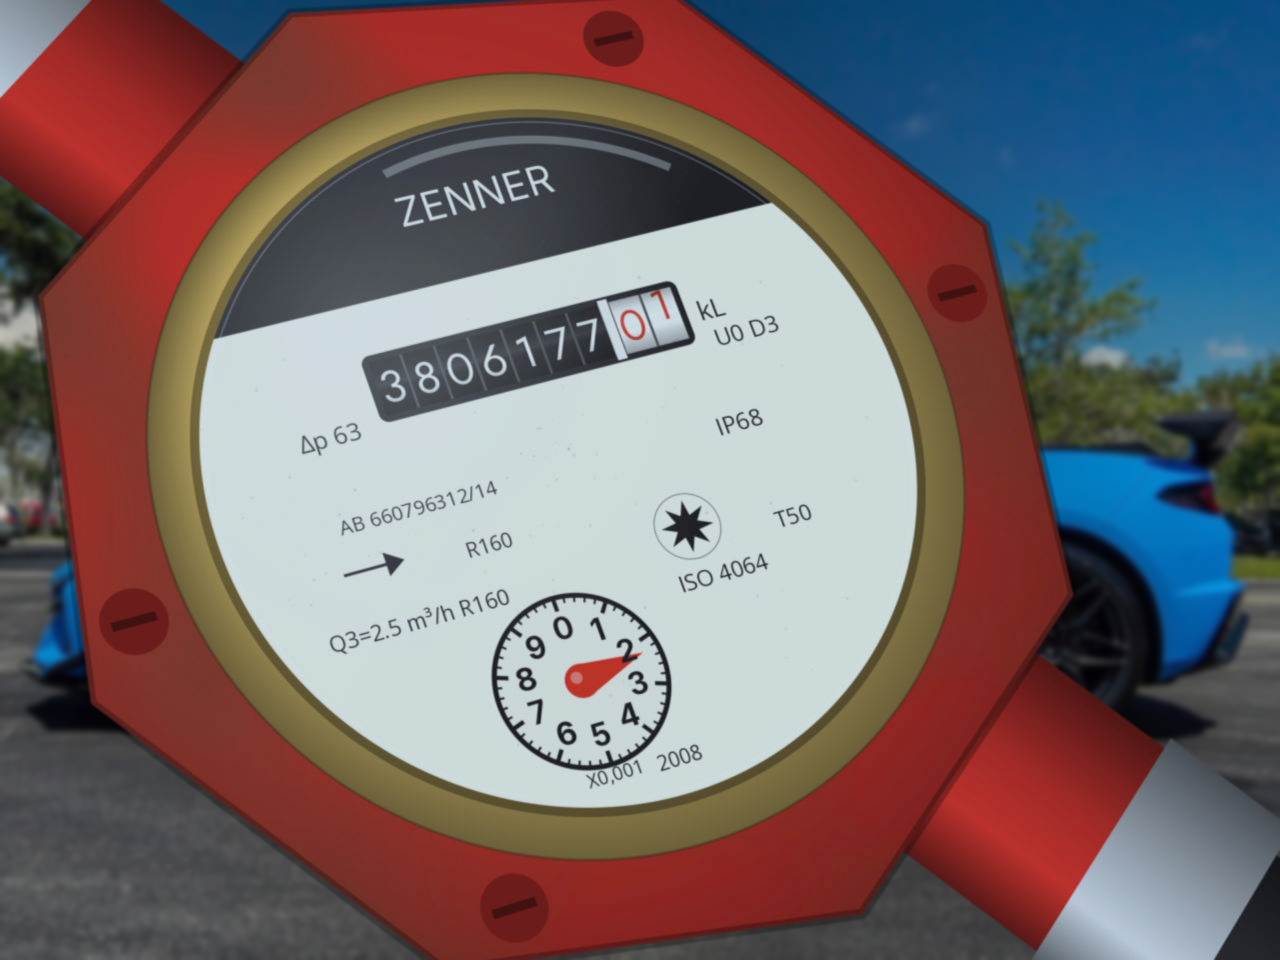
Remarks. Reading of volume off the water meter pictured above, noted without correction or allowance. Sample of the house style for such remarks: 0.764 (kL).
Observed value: 3806177.012 (kL)
